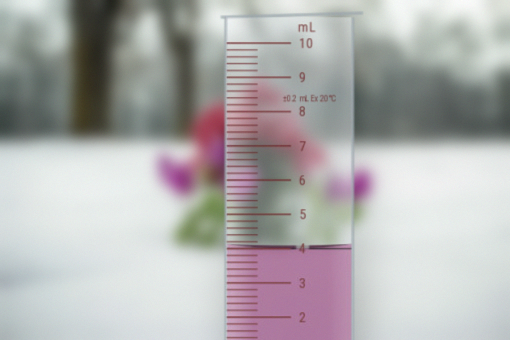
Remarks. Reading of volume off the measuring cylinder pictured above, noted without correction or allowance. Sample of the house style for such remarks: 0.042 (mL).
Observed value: 4 (mL)
